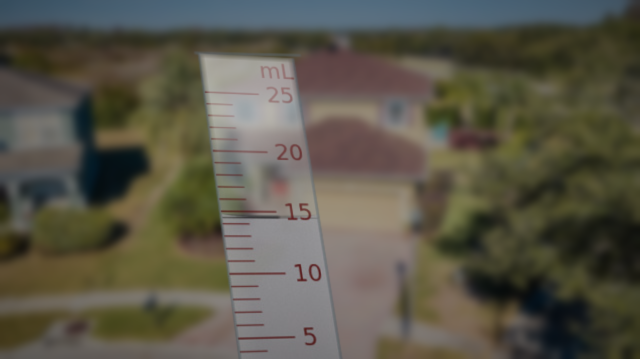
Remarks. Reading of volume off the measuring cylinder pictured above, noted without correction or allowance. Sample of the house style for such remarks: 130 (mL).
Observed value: 14.5 (mL)
